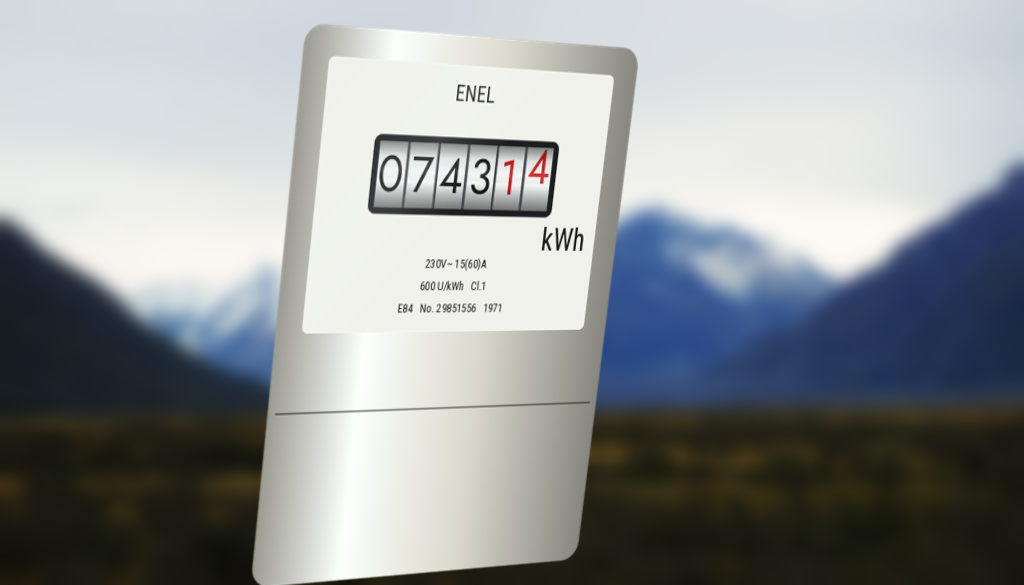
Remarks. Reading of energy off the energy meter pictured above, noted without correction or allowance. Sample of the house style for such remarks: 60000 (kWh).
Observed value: 743.14 (kWh)
